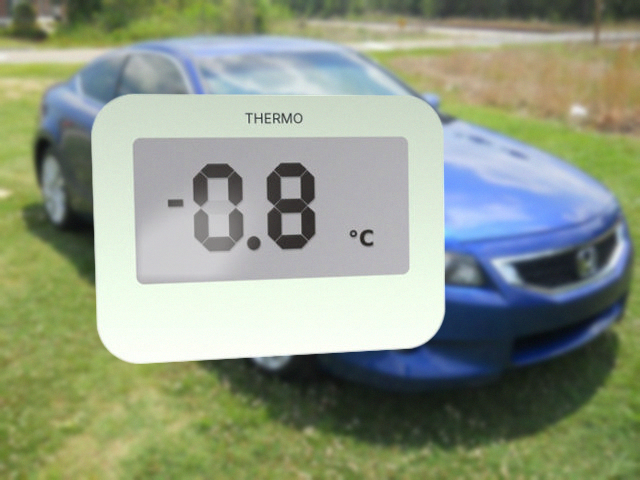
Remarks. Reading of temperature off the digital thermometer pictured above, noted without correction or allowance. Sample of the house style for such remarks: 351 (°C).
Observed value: -0.8 (°C)
